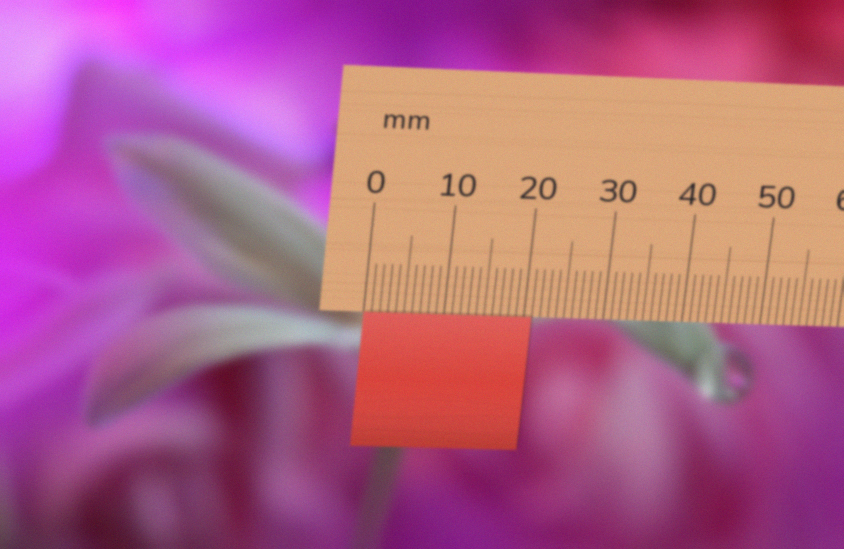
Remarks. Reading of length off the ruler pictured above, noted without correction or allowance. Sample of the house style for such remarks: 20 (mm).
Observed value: 21 (mm)
